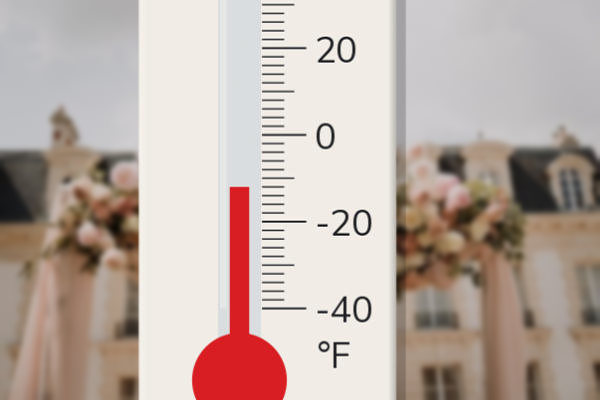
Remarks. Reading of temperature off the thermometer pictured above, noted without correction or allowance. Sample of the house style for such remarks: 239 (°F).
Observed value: -12 (°F)
